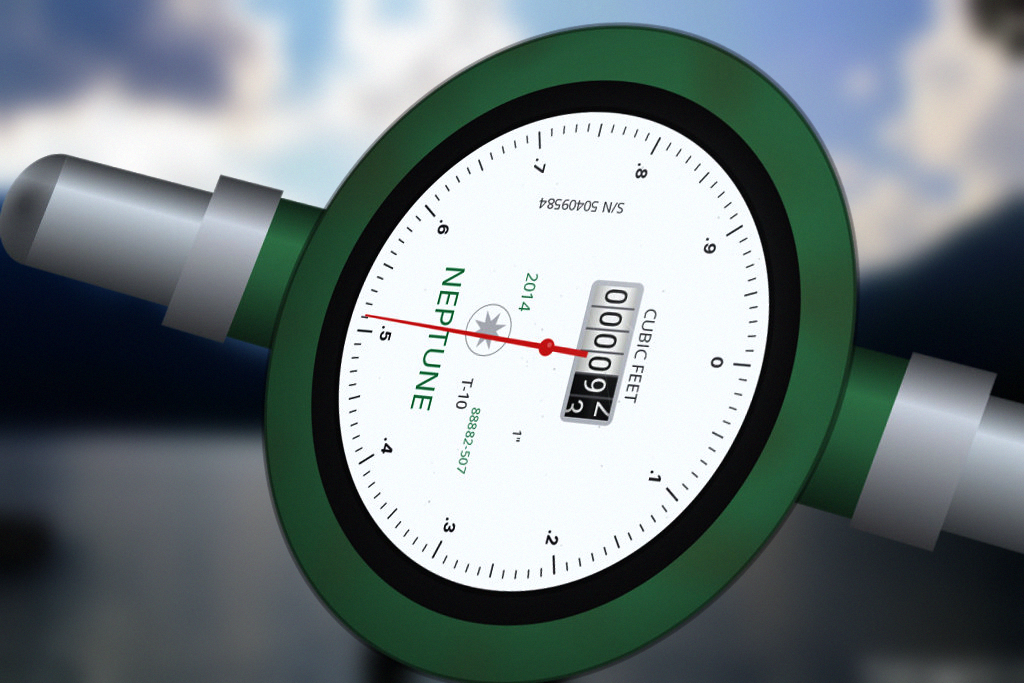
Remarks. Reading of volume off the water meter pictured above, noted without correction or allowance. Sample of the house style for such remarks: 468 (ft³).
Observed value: 92.51 (ft³)
